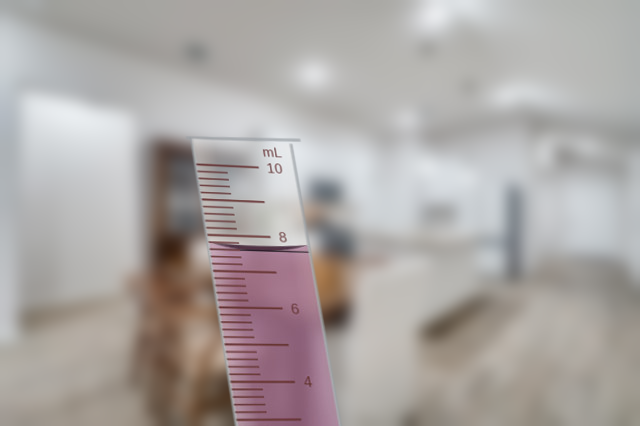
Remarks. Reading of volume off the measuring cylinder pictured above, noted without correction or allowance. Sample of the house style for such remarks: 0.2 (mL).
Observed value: 7.6 (mL)
